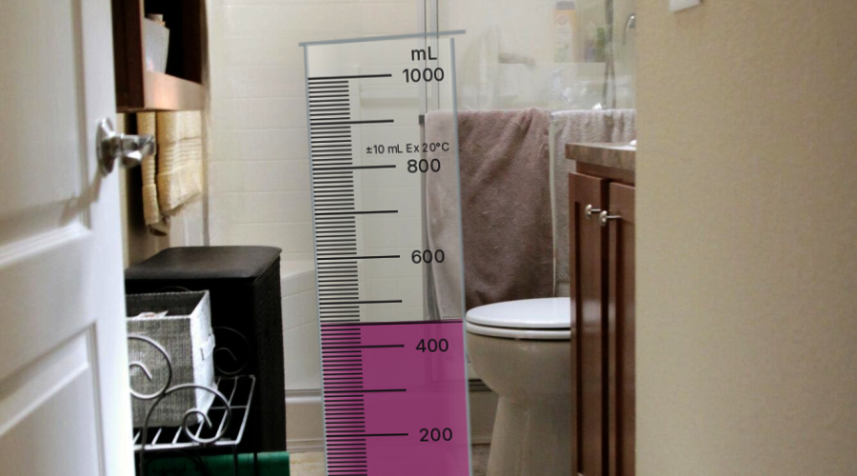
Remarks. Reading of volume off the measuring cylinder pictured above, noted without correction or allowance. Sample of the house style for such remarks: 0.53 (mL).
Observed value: 450 (mL)
